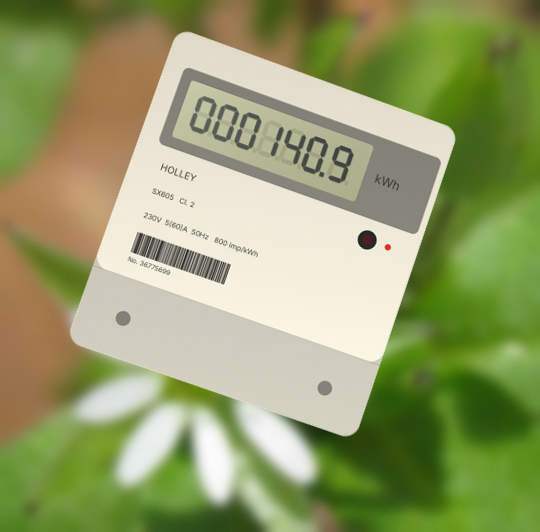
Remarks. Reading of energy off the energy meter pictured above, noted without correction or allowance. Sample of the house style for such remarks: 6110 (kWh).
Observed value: 140.9 (kWh)
